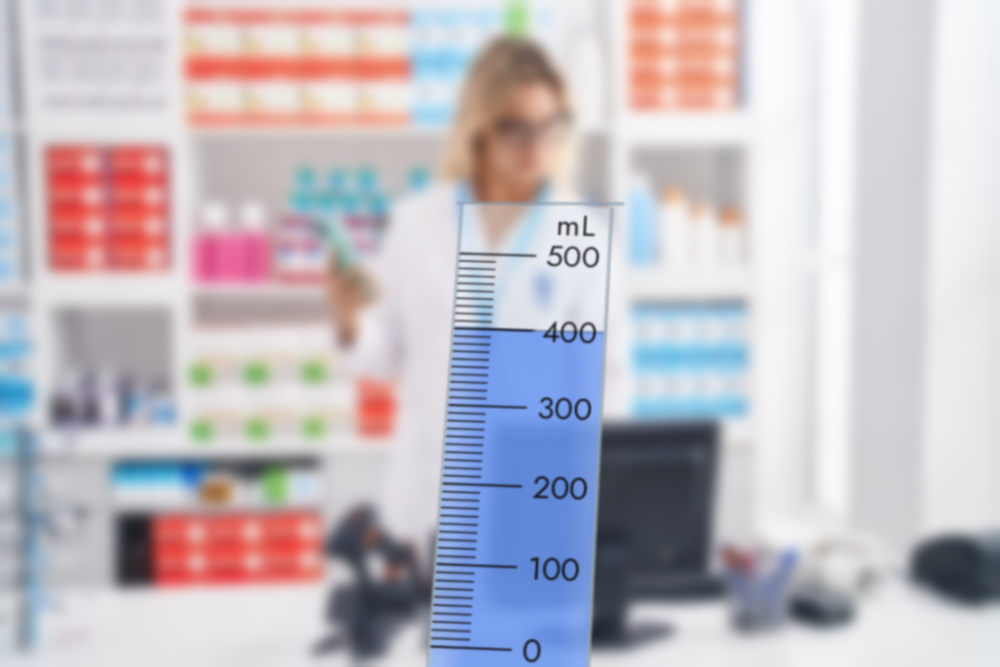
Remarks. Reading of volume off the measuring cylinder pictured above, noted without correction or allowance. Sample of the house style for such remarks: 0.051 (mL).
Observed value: 400 (mL)
